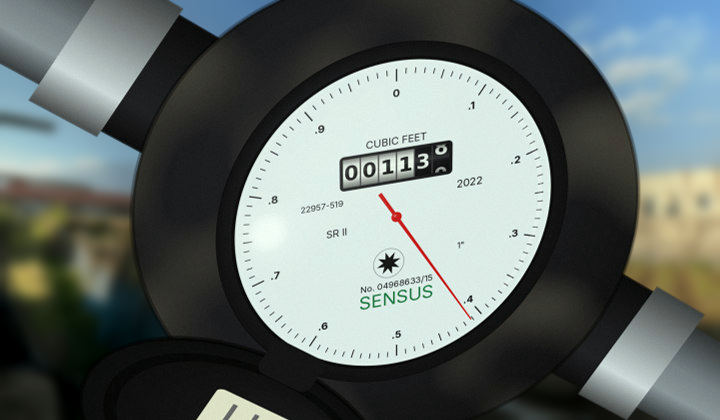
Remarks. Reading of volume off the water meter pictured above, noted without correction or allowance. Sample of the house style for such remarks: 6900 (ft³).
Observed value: 1138.41 (ft³)
